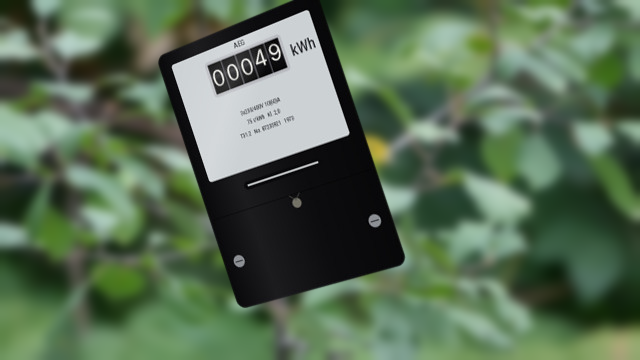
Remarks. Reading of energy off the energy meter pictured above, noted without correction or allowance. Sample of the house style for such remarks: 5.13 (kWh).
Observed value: 49 (kWh)
